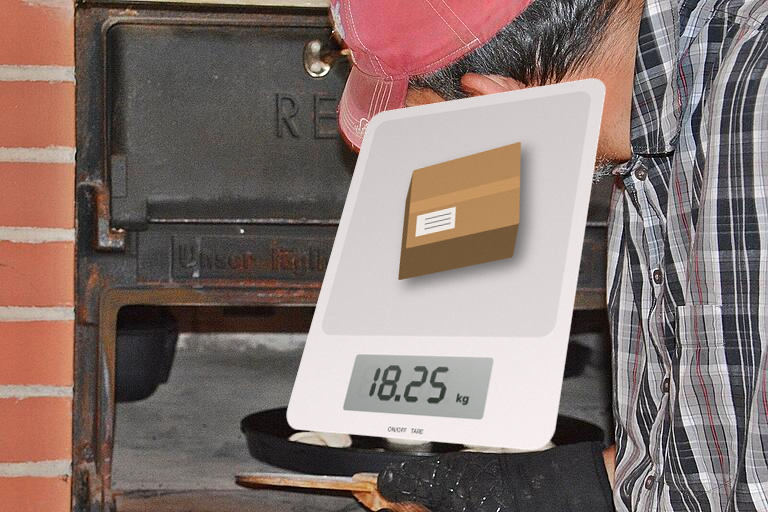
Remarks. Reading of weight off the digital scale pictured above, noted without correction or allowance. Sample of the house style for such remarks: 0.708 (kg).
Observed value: 18.25 (kg)
